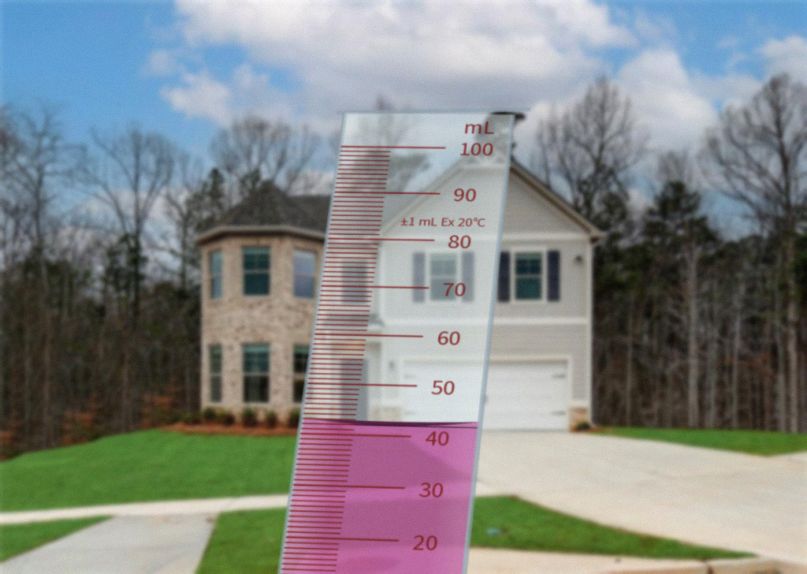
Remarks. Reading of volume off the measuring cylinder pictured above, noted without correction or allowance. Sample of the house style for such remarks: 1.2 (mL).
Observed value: 42 (mL)
